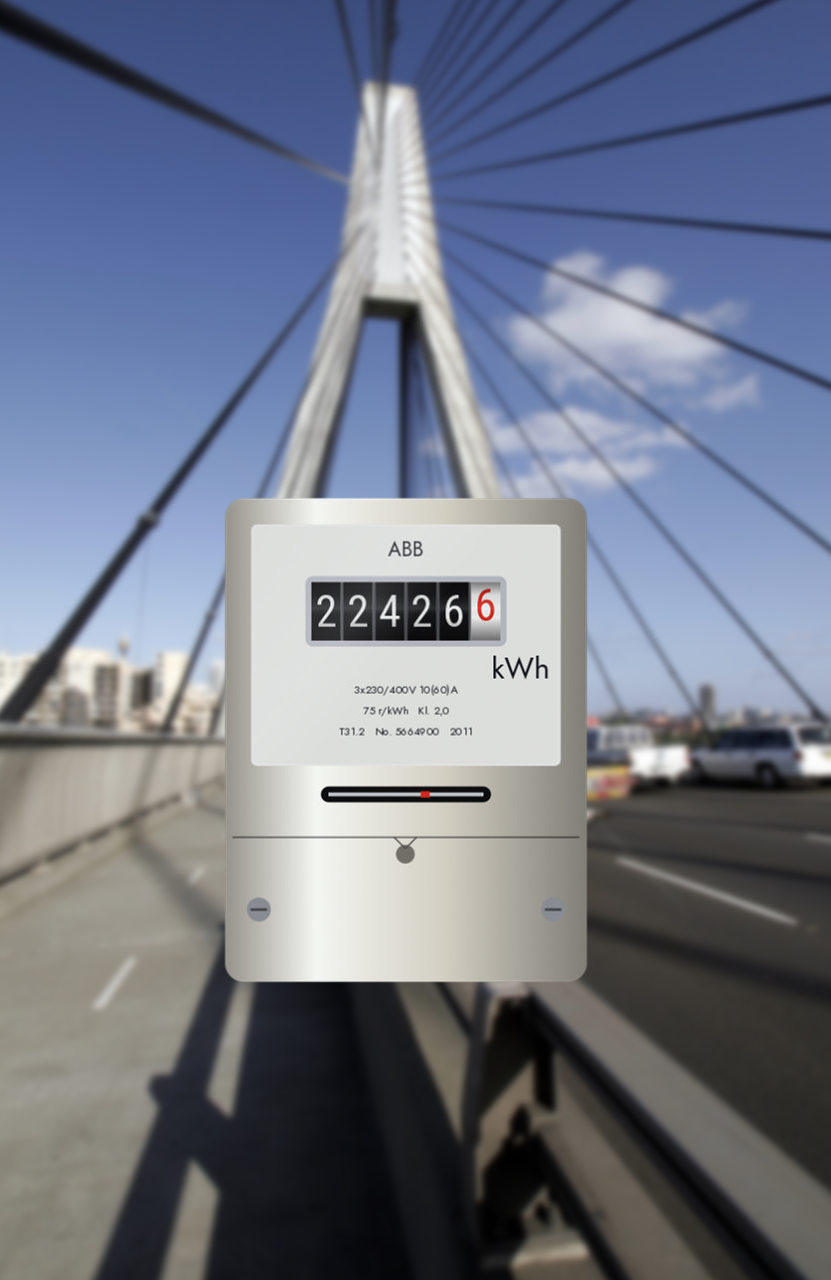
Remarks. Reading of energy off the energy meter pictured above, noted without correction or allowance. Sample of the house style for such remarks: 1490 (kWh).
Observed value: 22426.6 (kWh)
